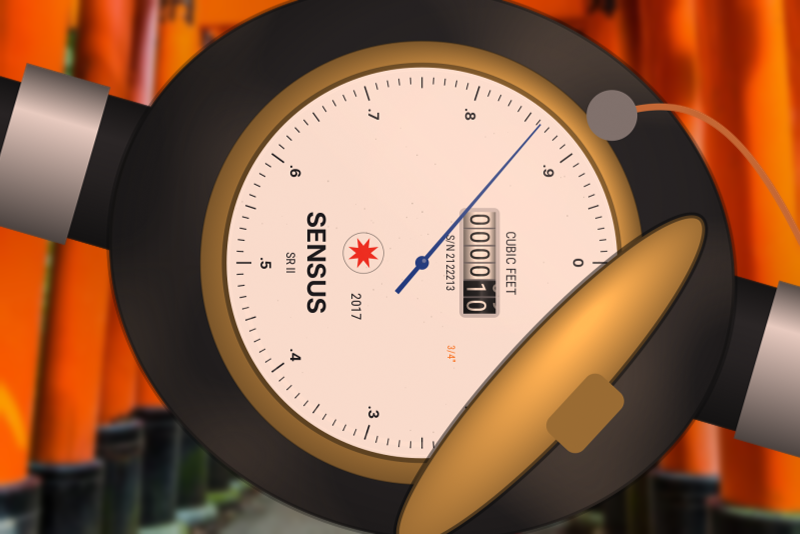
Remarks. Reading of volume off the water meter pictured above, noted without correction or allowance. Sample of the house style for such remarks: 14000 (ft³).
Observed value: 9.86 (ft³)
